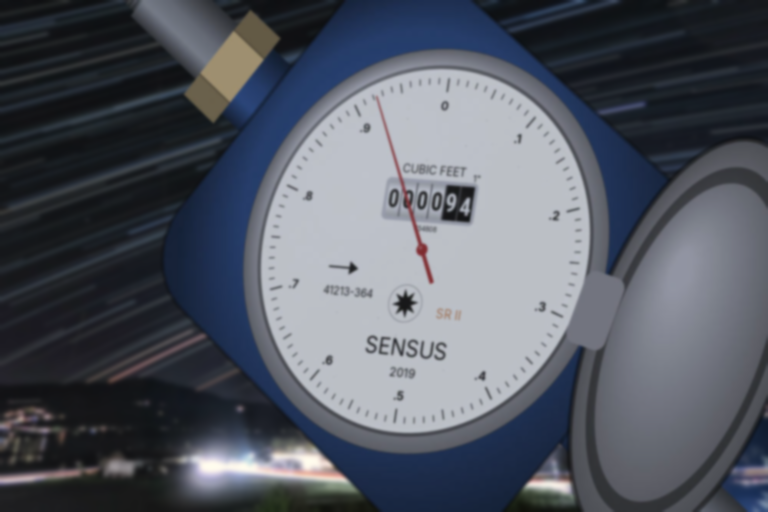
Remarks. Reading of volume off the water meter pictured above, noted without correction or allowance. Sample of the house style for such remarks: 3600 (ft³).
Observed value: 93.92 (ft³)
